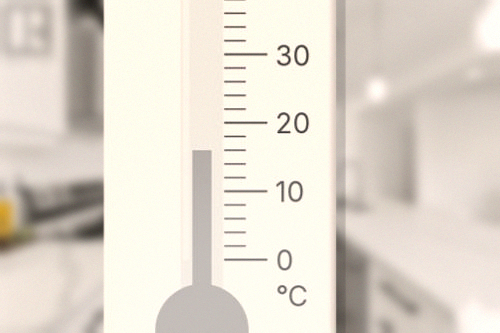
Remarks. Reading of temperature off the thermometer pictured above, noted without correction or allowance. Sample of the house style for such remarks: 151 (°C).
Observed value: 16 (°C)
